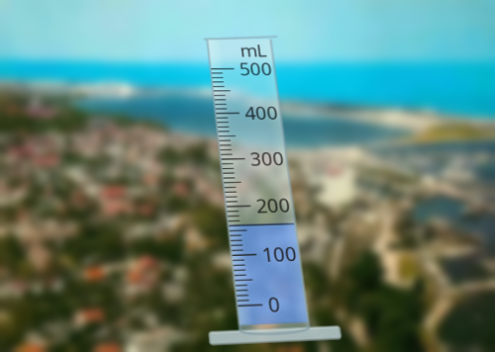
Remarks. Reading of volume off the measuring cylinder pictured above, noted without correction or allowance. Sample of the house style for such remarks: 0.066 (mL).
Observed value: 160 (mL)
